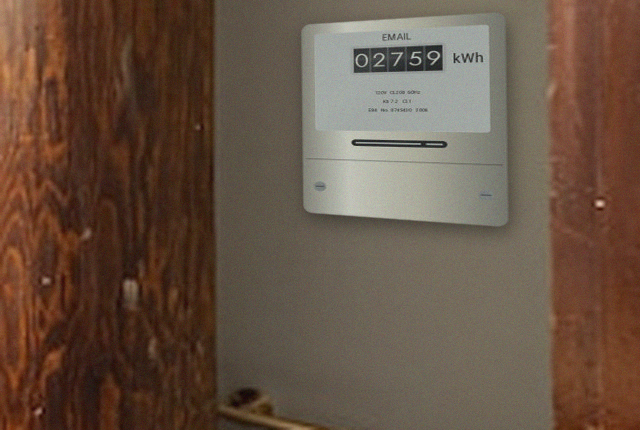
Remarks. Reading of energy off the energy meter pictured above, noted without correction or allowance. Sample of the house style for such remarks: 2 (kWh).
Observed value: 2759 (kWh)
